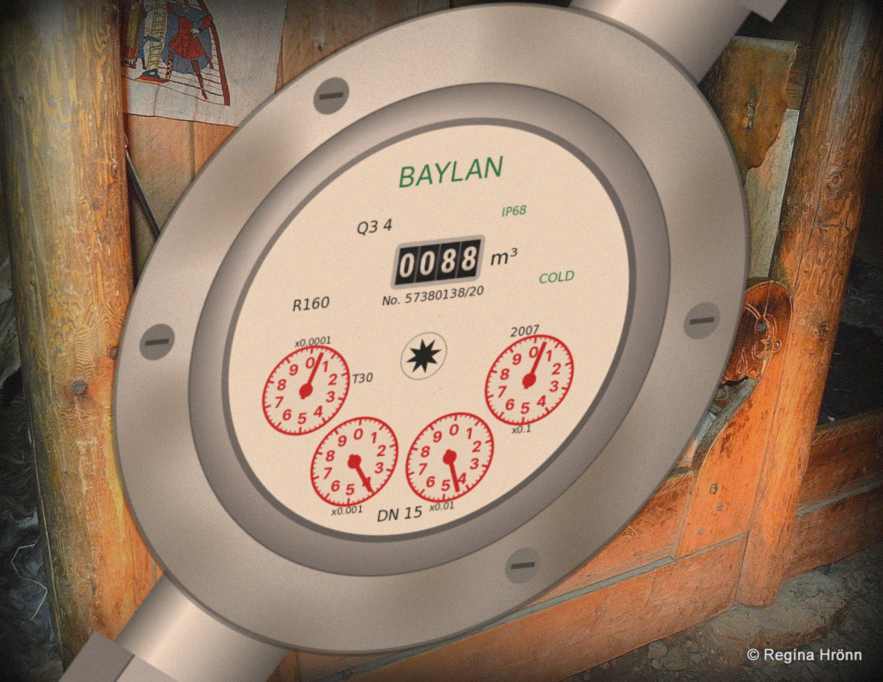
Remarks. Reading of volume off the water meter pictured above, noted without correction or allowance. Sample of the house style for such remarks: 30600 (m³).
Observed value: 88.0440 (m³)
